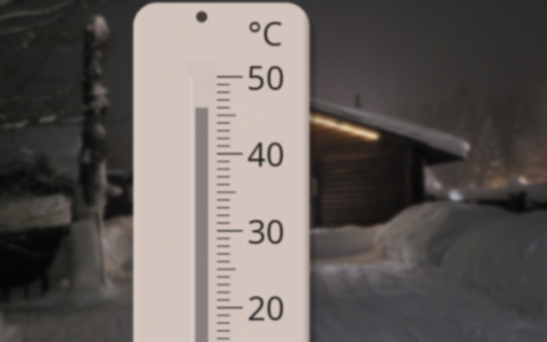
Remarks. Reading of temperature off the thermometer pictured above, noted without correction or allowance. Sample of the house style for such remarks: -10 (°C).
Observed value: 46 (°C)
